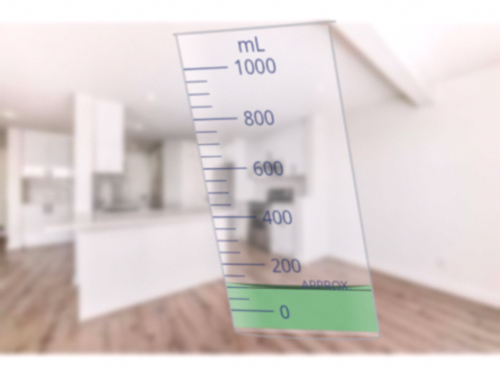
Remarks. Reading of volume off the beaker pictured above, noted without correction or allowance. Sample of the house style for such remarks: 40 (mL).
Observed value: 100 (mL)
